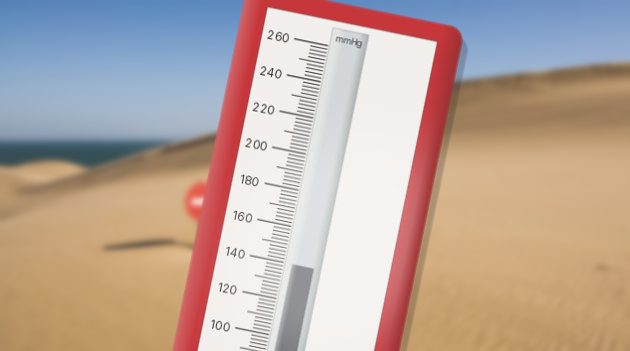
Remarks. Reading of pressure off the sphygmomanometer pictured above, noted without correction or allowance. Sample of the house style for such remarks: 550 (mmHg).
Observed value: 140 (mmHg)
